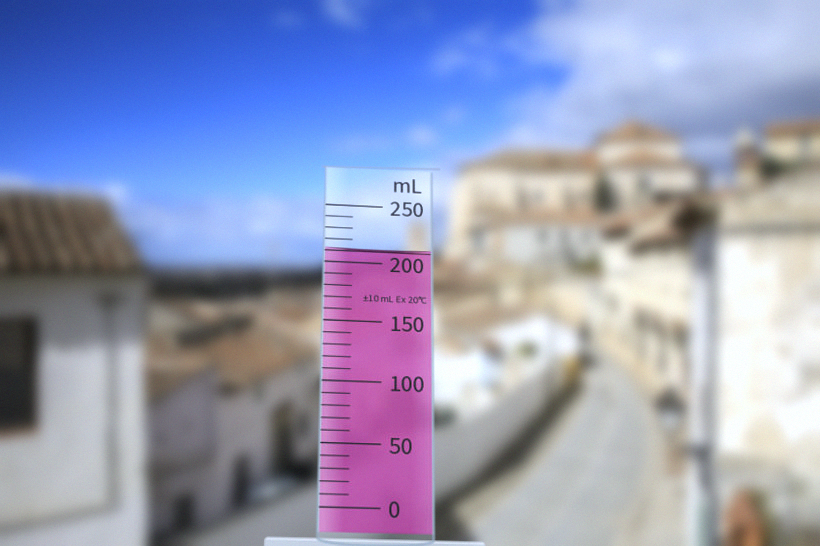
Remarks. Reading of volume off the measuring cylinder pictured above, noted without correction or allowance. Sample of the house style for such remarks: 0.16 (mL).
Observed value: 210 (mL)
